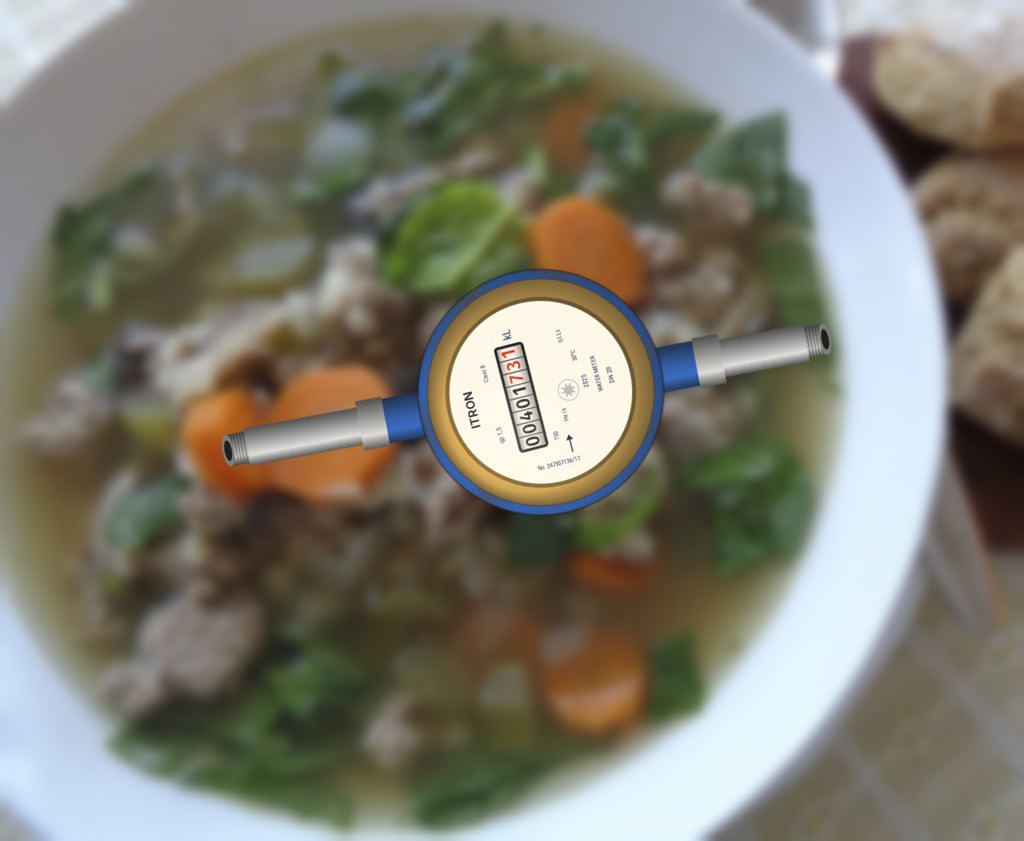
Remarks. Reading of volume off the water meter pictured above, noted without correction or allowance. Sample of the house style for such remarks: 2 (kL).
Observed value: 401.731 (kL)
